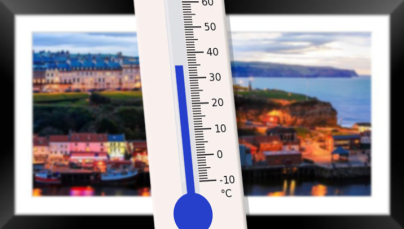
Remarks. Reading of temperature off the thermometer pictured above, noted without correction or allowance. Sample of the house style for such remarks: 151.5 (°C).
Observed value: 35 (°C)
